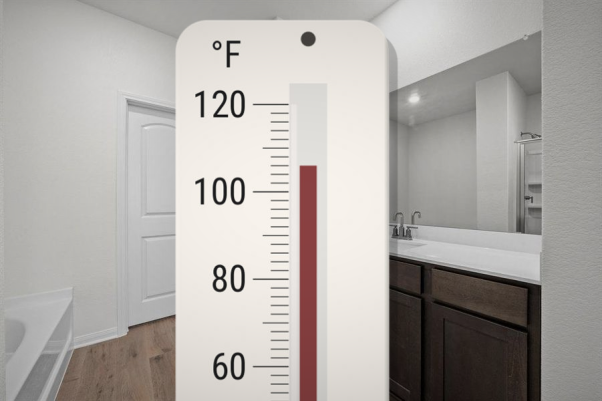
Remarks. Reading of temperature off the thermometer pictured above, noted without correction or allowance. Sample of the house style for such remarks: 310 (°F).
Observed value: 106 (°F)
